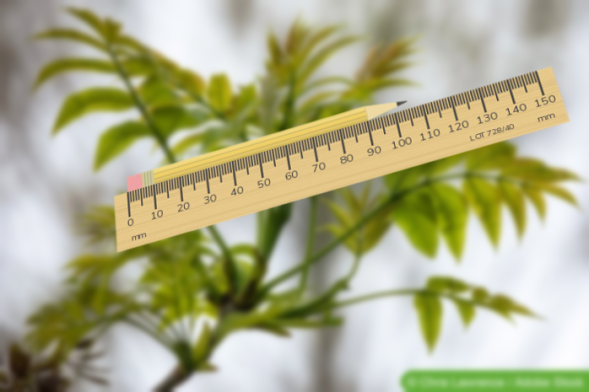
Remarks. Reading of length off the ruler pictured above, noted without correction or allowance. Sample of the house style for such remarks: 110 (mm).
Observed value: 105 (mm)
